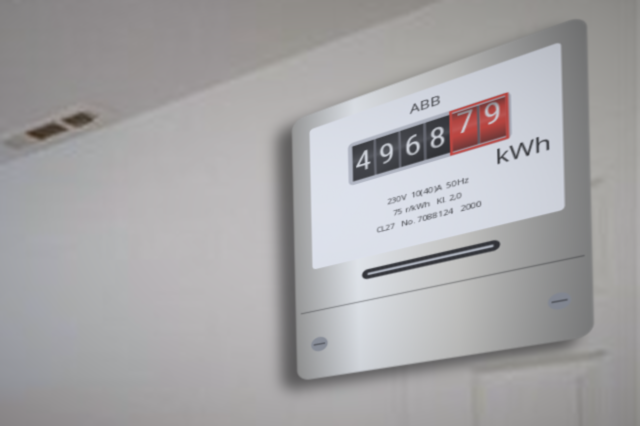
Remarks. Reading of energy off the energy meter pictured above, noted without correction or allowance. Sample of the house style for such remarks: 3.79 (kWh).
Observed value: 4968.79 (kWh)
